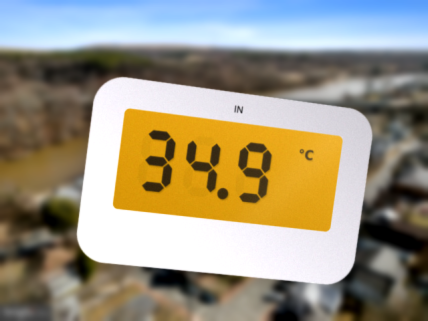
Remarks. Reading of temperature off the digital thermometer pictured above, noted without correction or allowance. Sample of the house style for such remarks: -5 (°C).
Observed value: 34.9 (°C)
